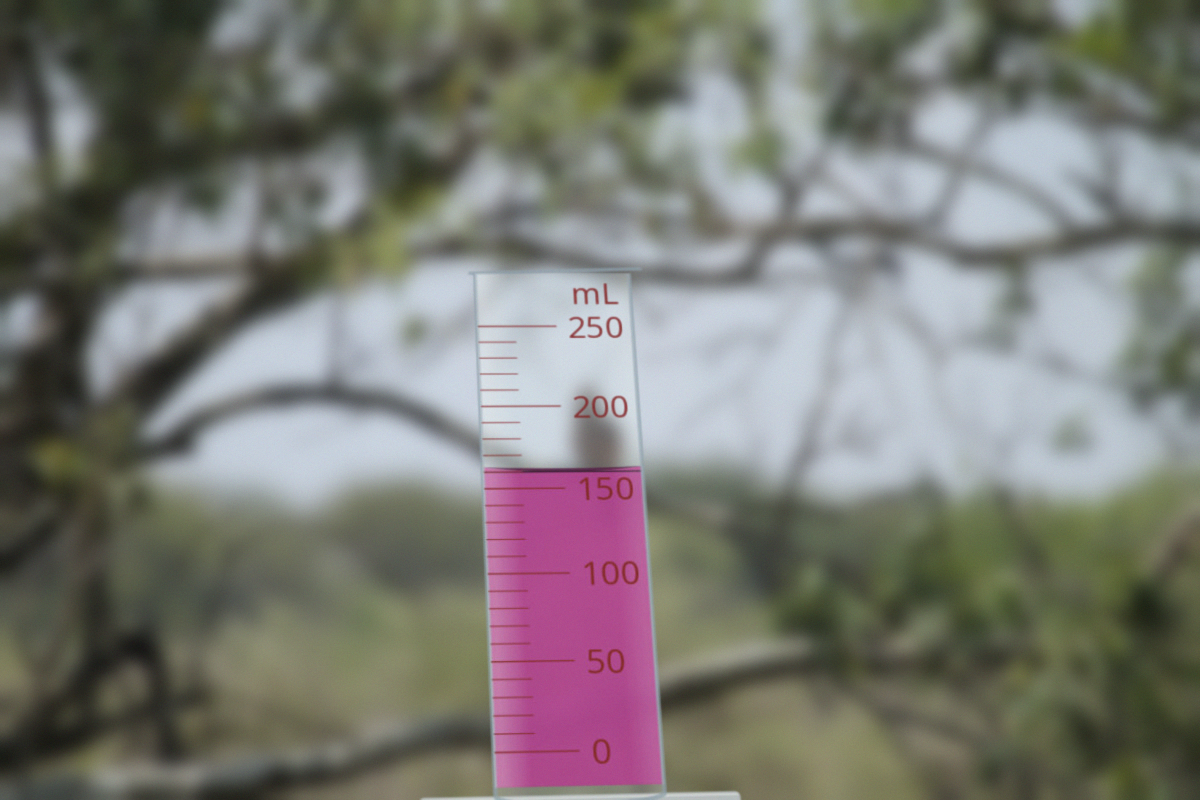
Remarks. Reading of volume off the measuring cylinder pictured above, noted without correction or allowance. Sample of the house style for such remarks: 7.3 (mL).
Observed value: 160 (mL)
